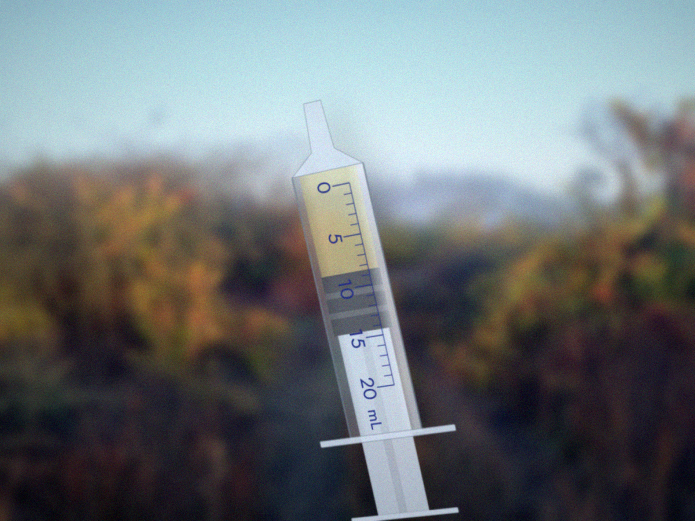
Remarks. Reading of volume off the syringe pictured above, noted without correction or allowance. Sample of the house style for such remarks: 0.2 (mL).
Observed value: 8.5 (mL)
